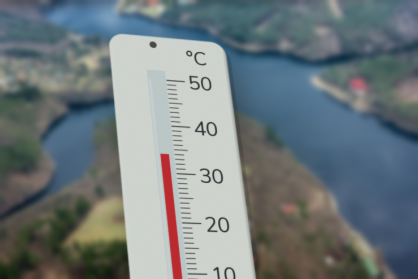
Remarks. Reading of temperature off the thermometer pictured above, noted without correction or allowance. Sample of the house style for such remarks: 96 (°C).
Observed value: 34 (°C)
